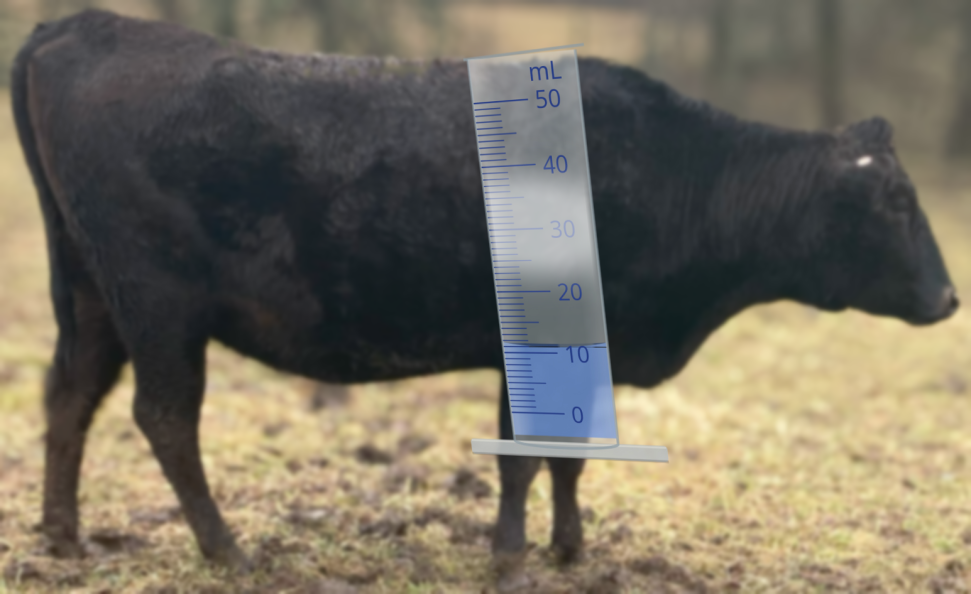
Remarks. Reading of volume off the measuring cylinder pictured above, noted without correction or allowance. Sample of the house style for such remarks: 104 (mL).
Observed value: 11 (mL)
